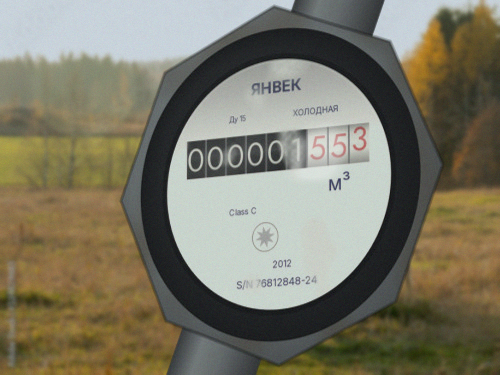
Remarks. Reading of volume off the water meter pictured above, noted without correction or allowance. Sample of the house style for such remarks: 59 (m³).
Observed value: 1.553 (m³)
